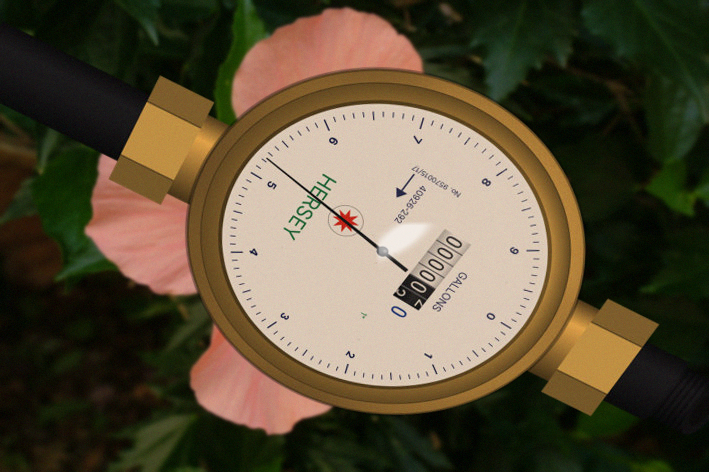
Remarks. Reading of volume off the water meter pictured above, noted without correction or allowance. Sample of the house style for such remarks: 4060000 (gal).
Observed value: 25.2 (gal)
